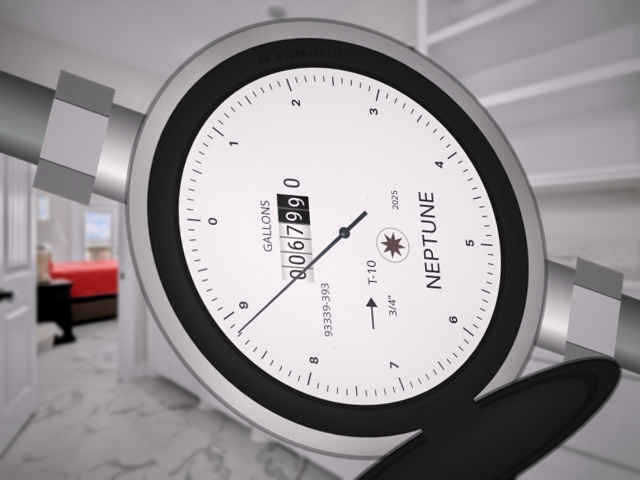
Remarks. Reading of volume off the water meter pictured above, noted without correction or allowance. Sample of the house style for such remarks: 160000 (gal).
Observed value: 67988.8 (gal)
